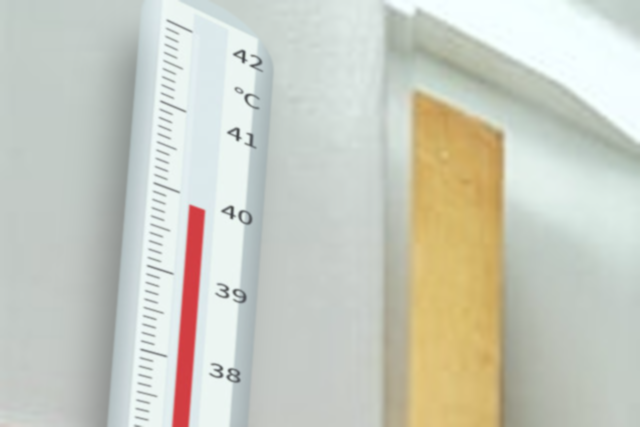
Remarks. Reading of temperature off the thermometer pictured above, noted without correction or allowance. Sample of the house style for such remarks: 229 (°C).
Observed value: 39.9 (°C)
